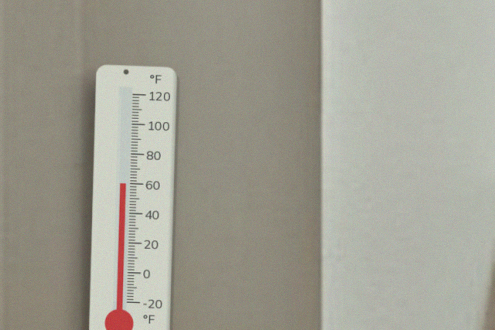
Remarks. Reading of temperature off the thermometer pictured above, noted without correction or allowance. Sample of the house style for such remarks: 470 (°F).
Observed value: 60 (°F)
